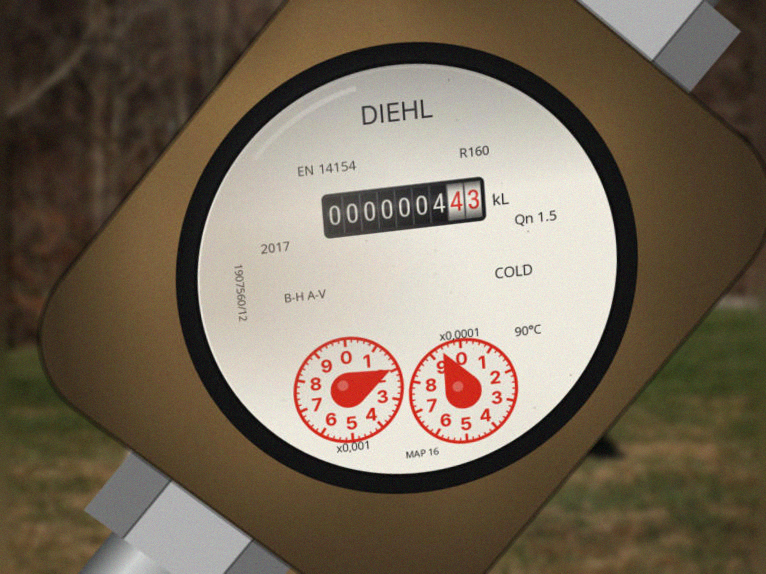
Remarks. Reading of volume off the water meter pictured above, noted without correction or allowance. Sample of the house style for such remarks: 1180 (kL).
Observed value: 4.4319 (kL)
